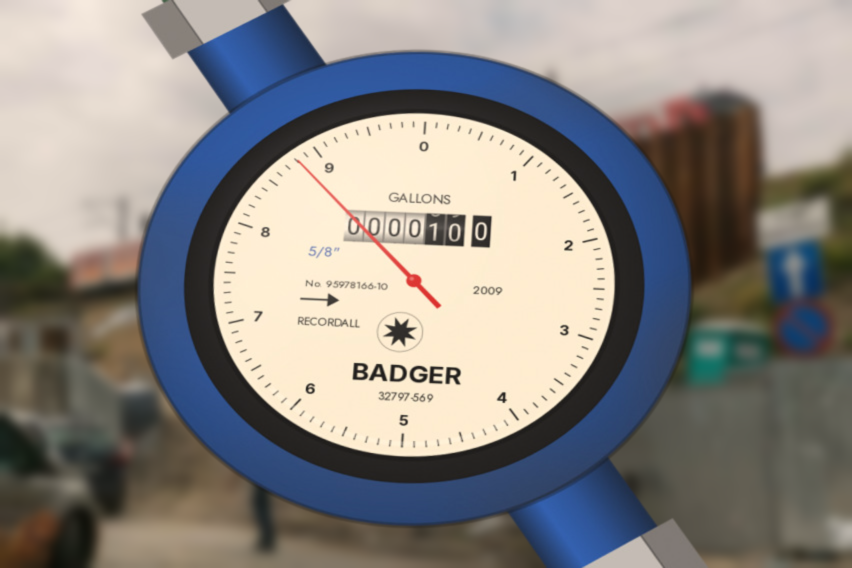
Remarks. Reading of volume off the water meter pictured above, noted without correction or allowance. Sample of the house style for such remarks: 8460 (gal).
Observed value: 98.8 (gal)
